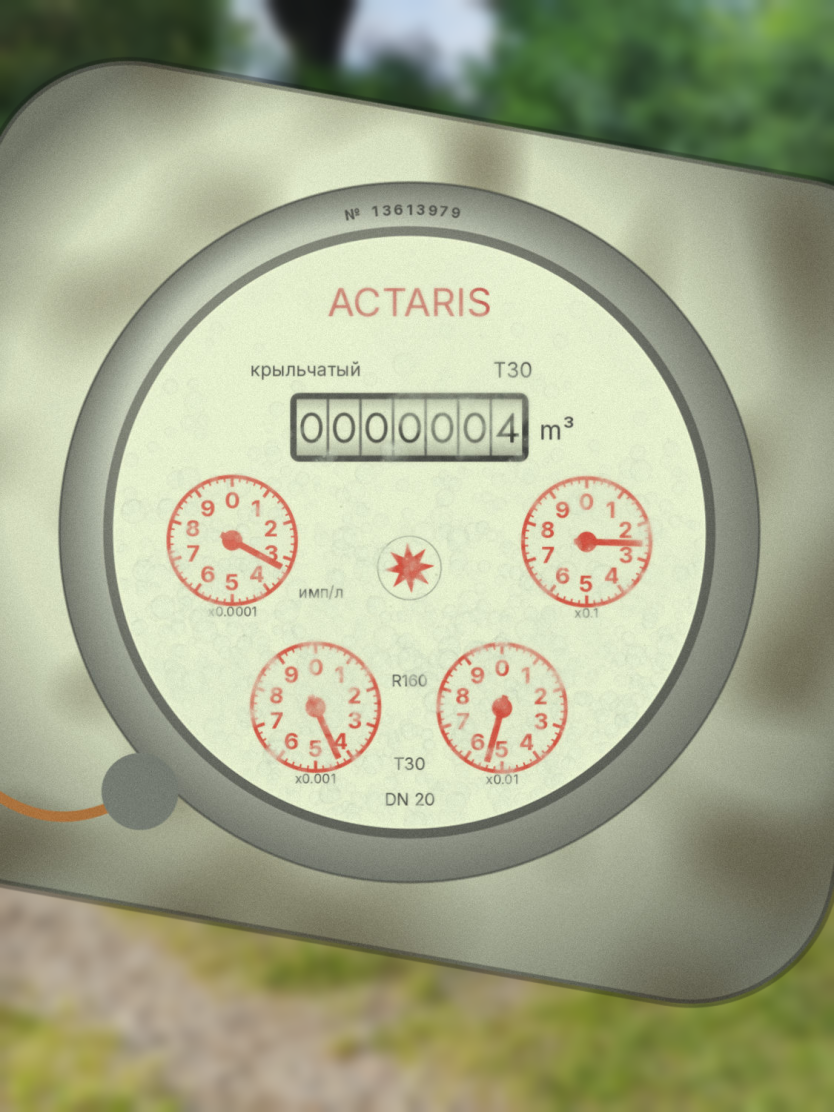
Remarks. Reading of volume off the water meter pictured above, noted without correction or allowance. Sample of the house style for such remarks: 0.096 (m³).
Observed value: 4.2543 (m³)
